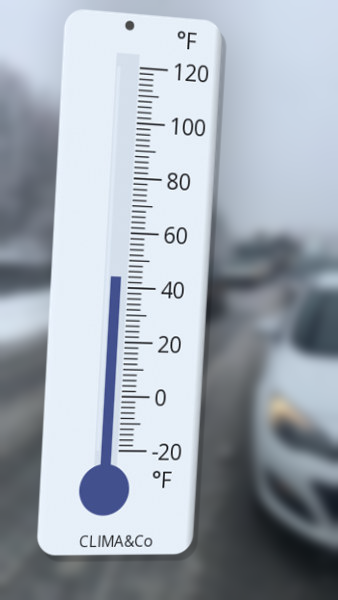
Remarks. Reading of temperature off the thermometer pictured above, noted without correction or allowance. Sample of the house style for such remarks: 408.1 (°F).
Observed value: 44 (°F)
